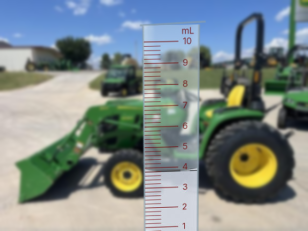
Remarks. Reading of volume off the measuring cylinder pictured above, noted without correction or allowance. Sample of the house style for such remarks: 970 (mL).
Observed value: 3.8 (mL)
